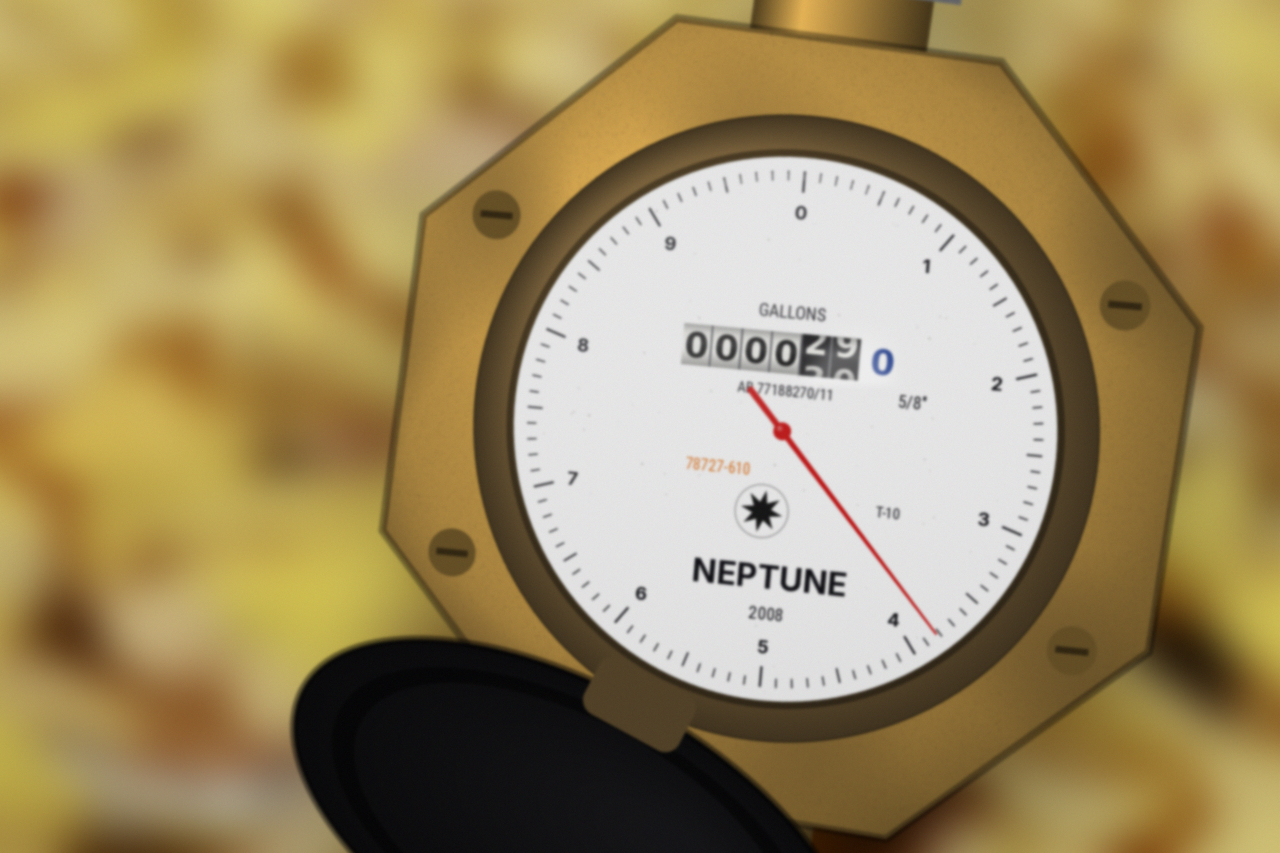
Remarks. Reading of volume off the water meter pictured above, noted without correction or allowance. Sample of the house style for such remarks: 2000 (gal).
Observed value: 293.8 (gal)
